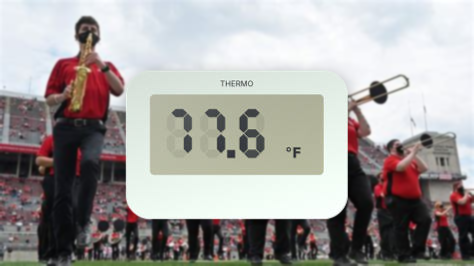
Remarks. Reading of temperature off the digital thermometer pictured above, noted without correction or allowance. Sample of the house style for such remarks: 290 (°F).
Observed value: 77.6 (°F)
